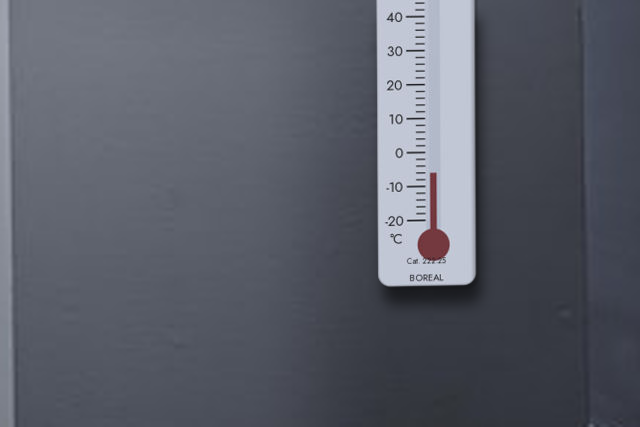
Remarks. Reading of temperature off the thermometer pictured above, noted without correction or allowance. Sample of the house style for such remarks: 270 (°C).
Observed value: -6 (°C)
